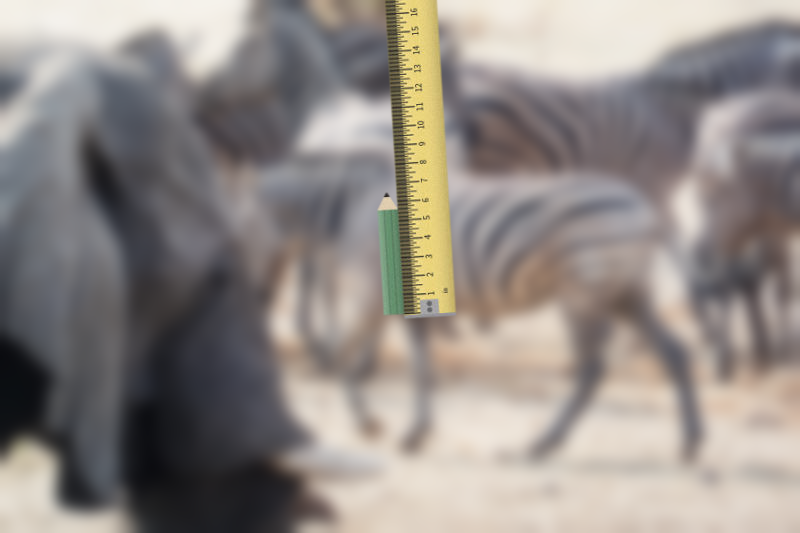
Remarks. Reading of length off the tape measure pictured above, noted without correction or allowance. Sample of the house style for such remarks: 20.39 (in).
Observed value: 6.5 (in)
